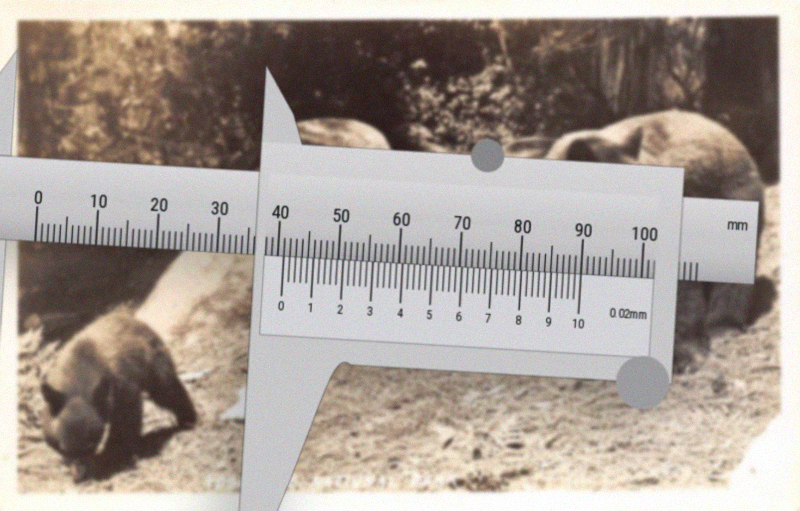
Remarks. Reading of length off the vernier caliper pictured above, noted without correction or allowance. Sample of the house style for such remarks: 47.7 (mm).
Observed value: 41.0 (mm)
